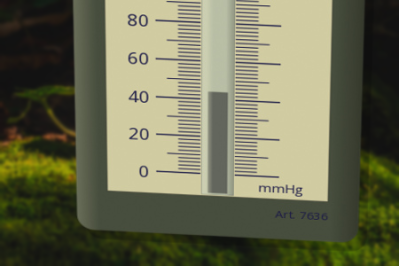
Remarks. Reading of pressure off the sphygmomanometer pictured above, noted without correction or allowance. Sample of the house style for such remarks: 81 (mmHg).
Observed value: 44 (mmHg)
